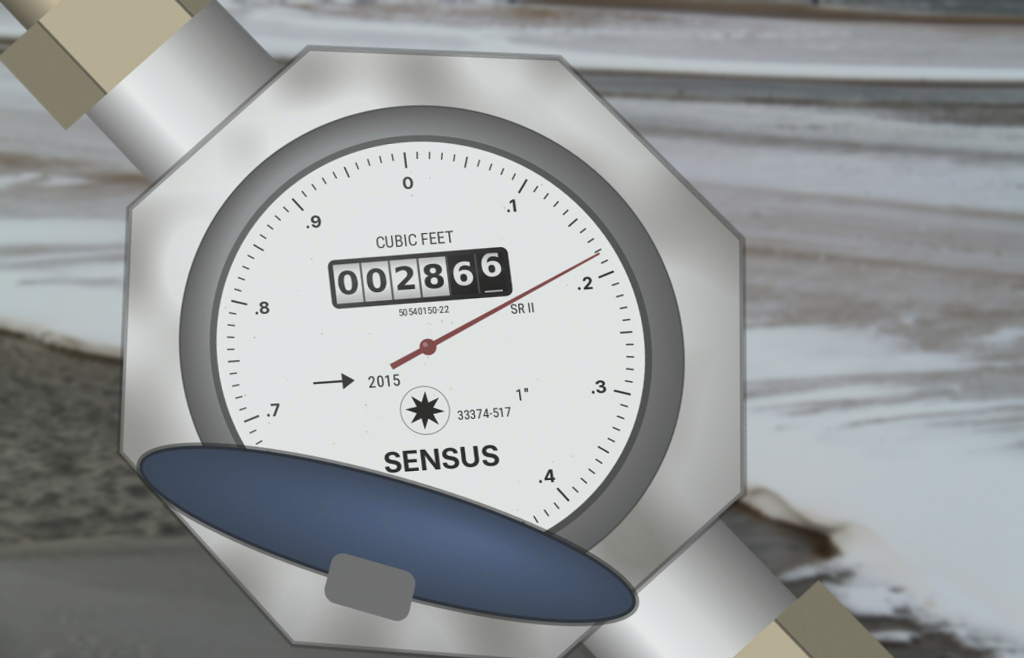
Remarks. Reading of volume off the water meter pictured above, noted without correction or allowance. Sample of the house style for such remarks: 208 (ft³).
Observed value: 2866.18 (ft³)
